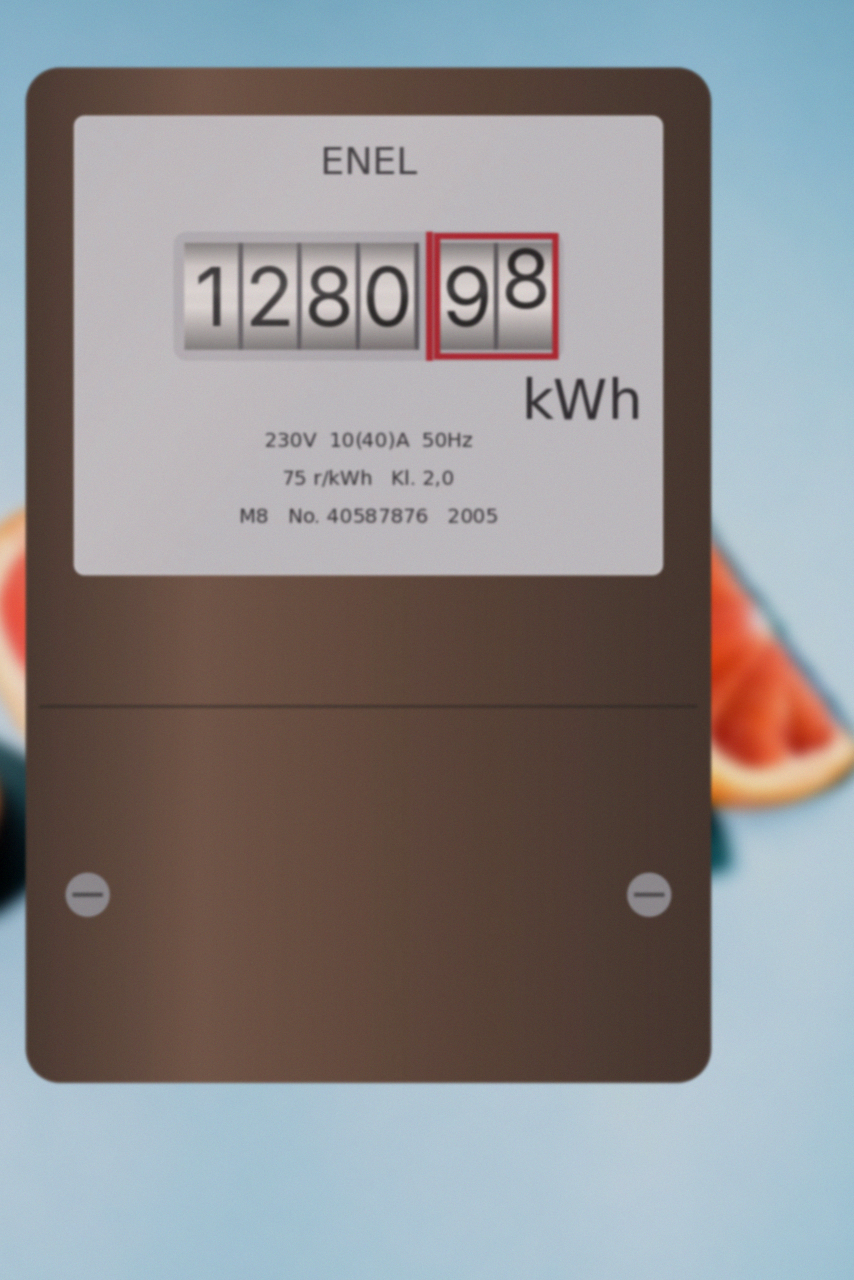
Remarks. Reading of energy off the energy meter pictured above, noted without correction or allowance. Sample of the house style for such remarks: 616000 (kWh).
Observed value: 1280.98 (kWh)
